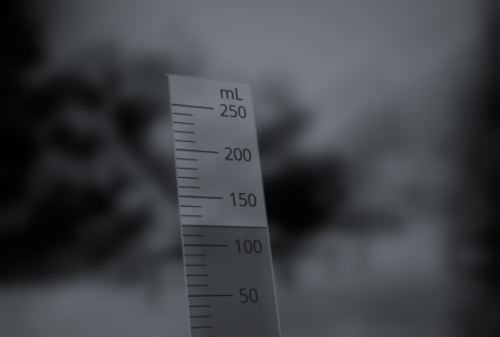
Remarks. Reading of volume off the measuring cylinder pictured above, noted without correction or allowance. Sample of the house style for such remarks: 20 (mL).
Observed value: 120 (mL)
